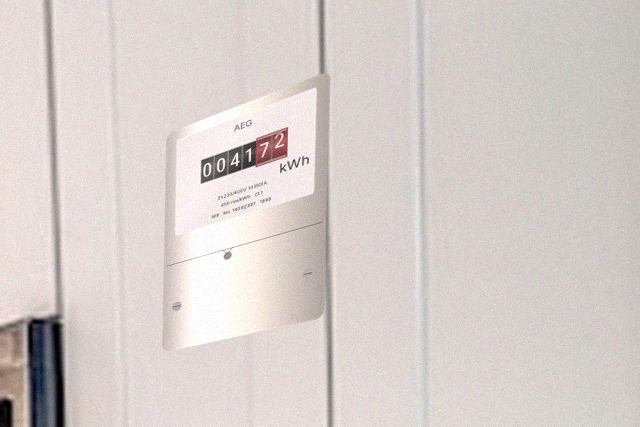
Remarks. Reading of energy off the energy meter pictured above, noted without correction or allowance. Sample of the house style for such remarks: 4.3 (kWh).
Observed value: 41.72 (kWh)
